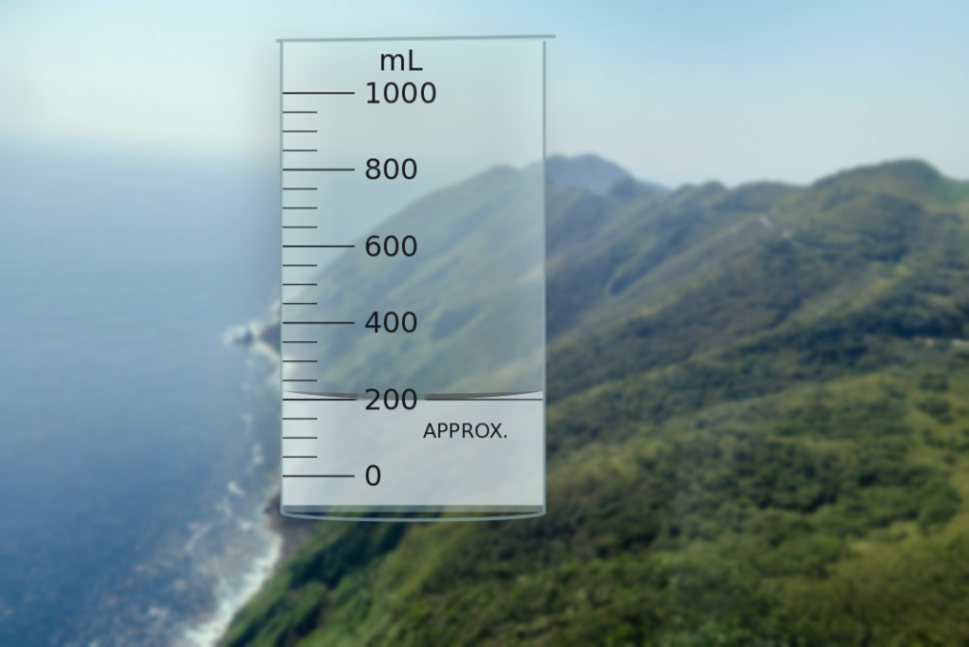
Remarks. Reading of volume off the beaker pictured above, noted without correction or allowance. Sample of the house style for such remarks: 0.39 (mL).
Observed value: 200 (mL)
